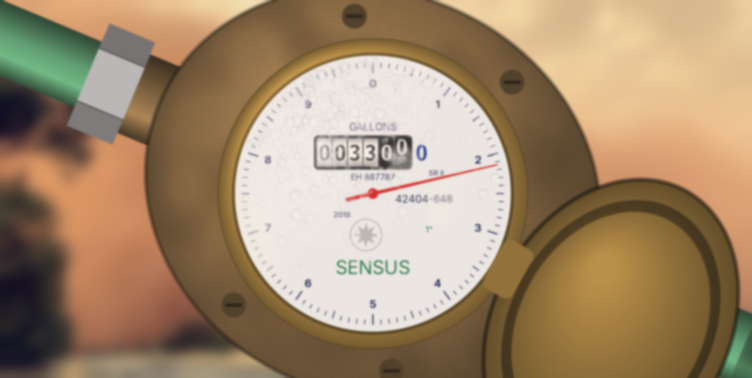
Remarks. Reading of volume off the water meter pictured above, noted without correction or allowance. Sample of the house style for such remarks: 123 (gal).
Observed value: 33002.1 (gal)
